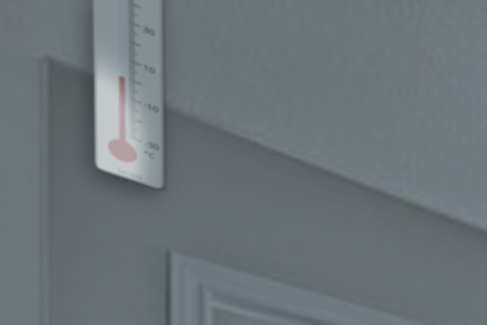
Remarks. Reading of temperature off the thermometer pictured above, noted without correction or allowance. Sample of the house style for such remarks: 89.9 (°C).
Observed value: 0 (°C)
